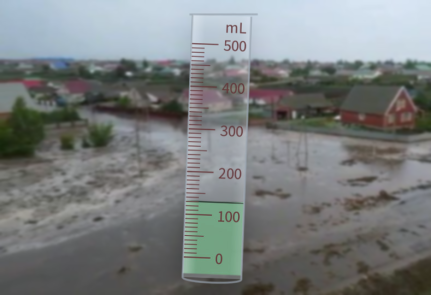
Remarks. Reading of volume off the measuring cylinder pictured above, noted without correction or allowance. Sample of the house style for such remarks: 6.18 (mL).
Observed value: 130 (mL)
